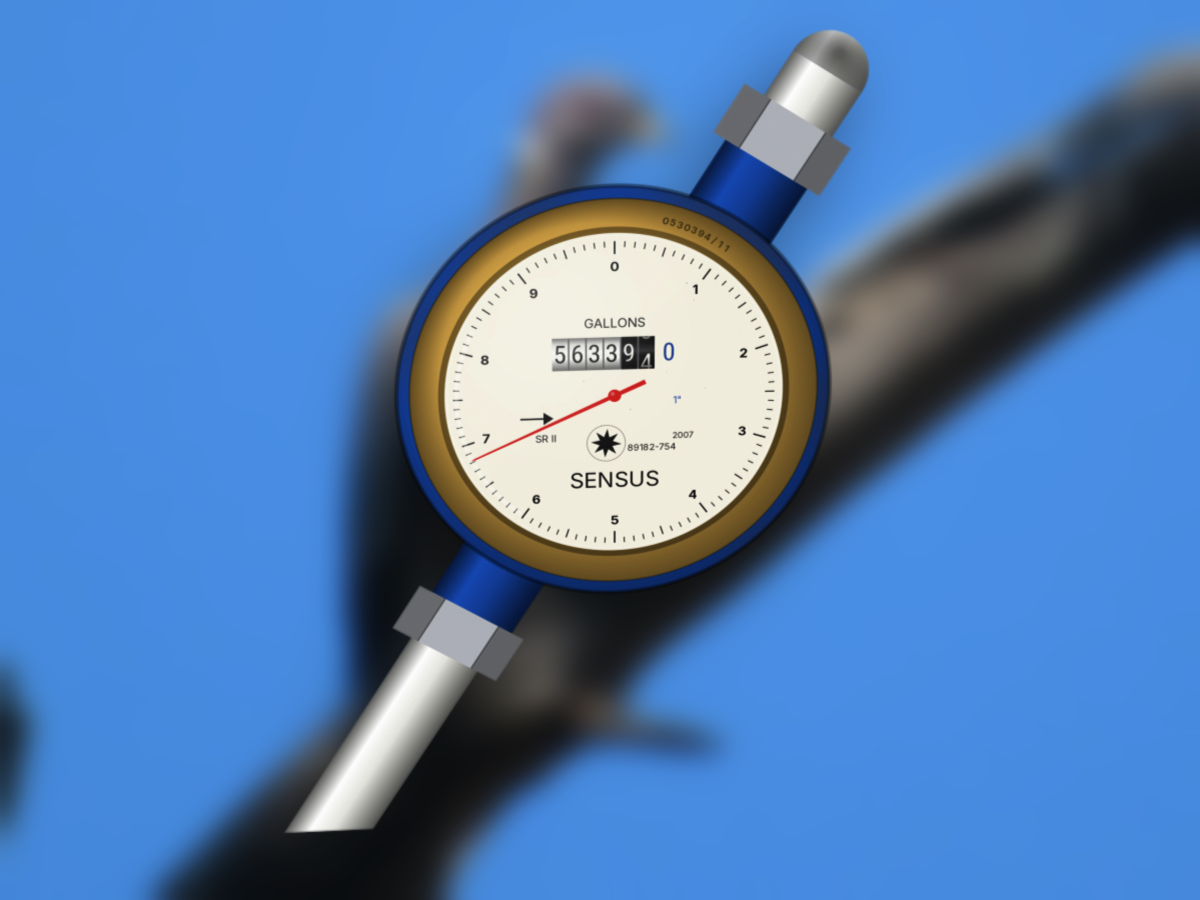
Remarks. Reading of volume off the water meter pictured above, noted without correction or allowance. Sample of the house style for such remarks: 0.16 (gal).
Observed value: 5633936.8 (gal)
